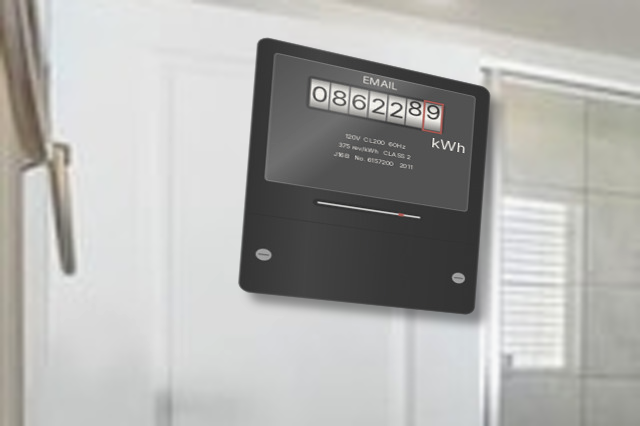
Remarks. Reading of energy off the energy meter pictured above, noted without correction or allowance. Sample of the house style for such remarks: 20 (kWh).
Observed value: 86228.9 (kWh)
